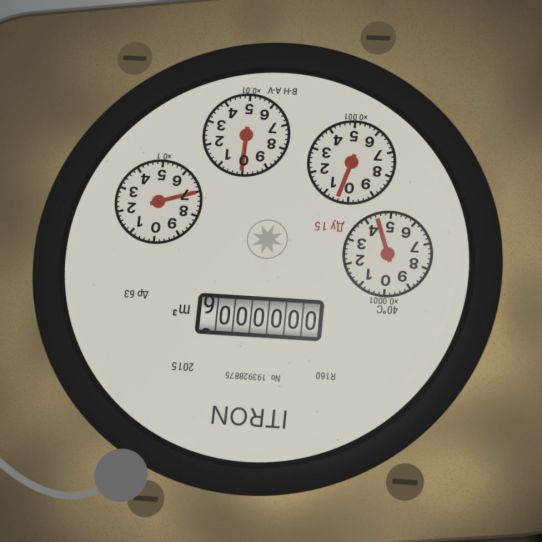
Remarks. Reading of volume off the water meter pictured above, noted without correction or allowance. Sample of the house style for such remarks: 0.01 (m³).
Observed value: 5.7004 (m³)
